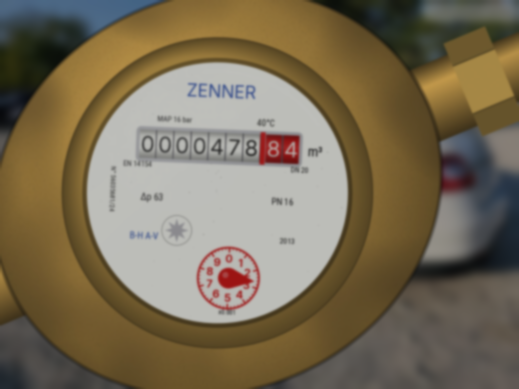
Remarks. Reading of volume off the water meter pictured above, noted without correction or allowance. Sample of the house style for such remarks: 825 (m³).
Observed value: 478.842 (m³)
